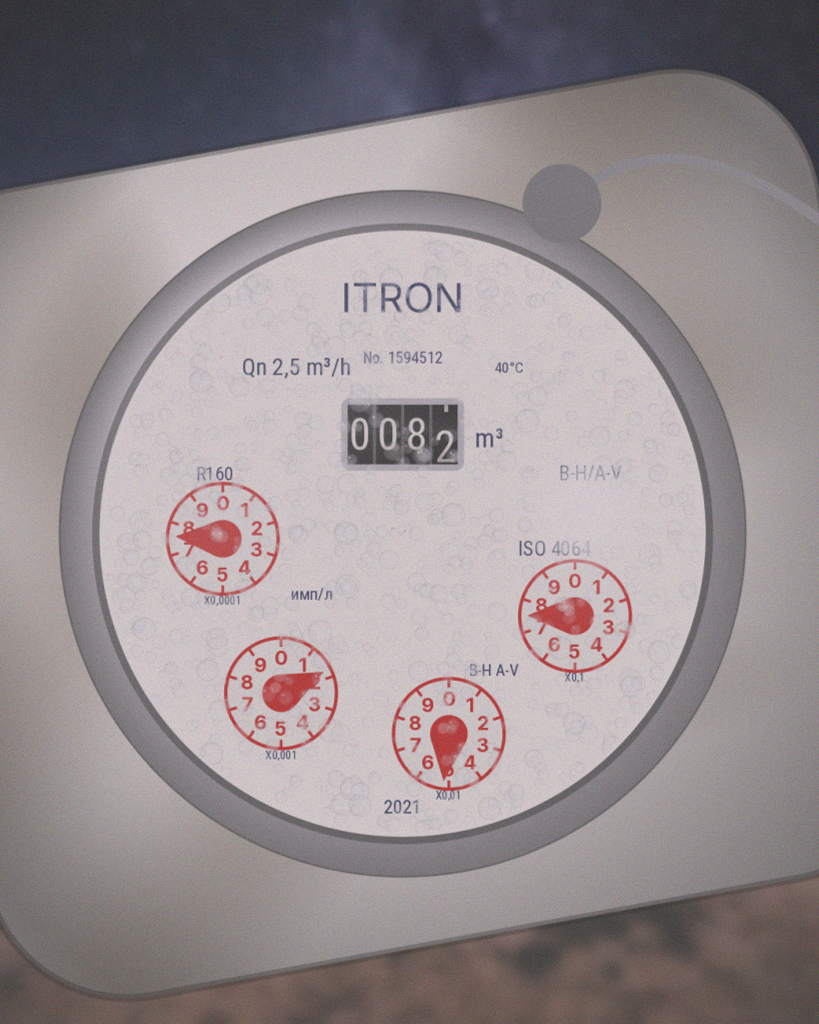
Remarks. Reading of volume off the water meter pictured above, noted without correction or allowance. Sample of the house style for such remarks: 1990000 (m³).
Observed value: 81.7517 (m³)
